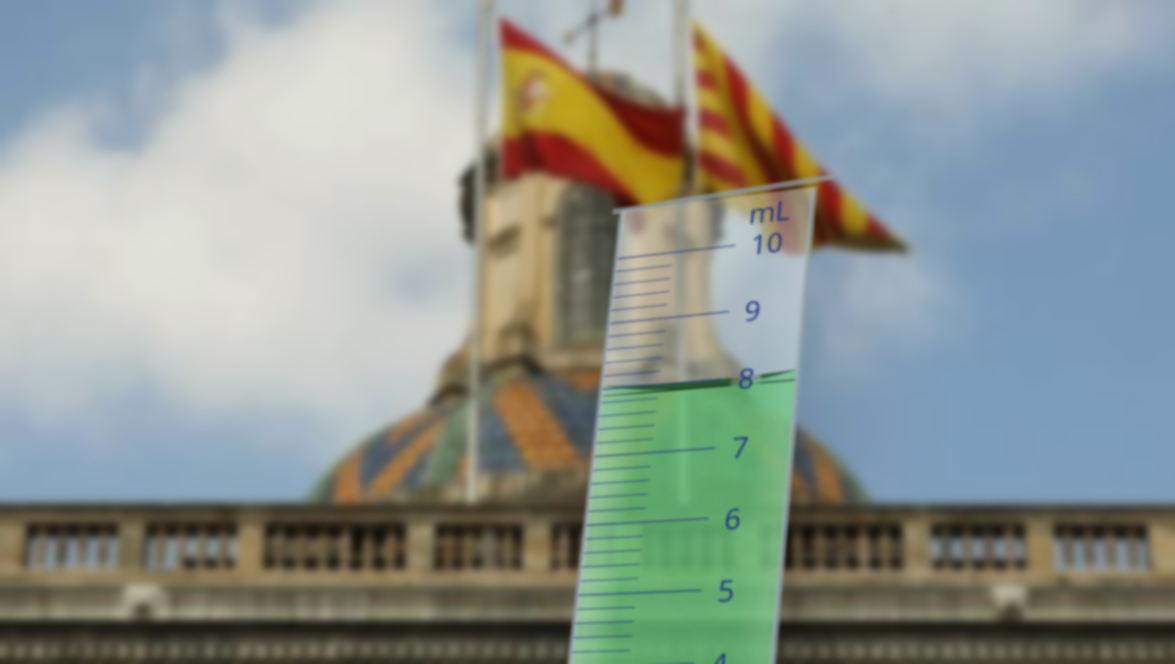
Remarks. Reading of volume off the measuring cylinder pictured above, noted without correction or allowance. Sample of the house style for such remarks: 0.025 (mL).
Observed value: 7.9 (mL)
